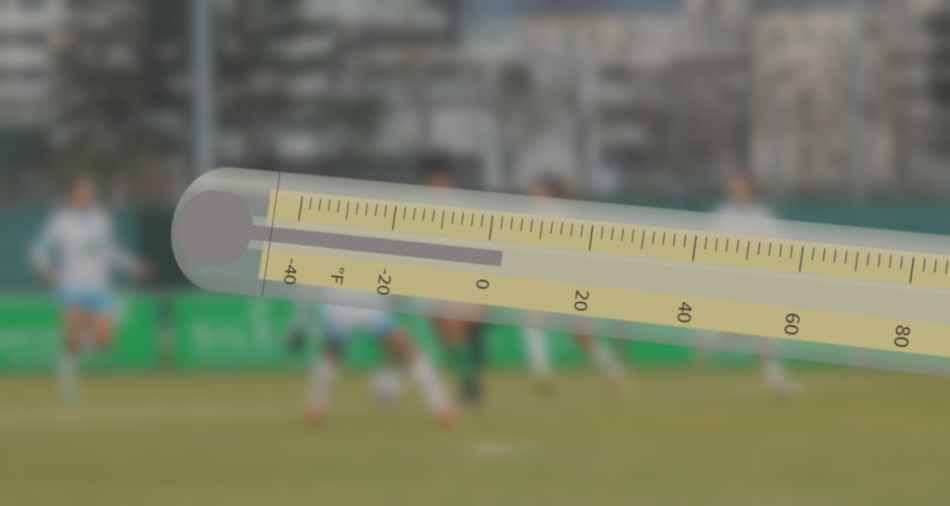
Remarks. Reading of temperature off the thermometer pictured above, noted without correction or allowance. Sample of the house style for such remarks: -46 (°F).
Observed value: 3 (°F)
